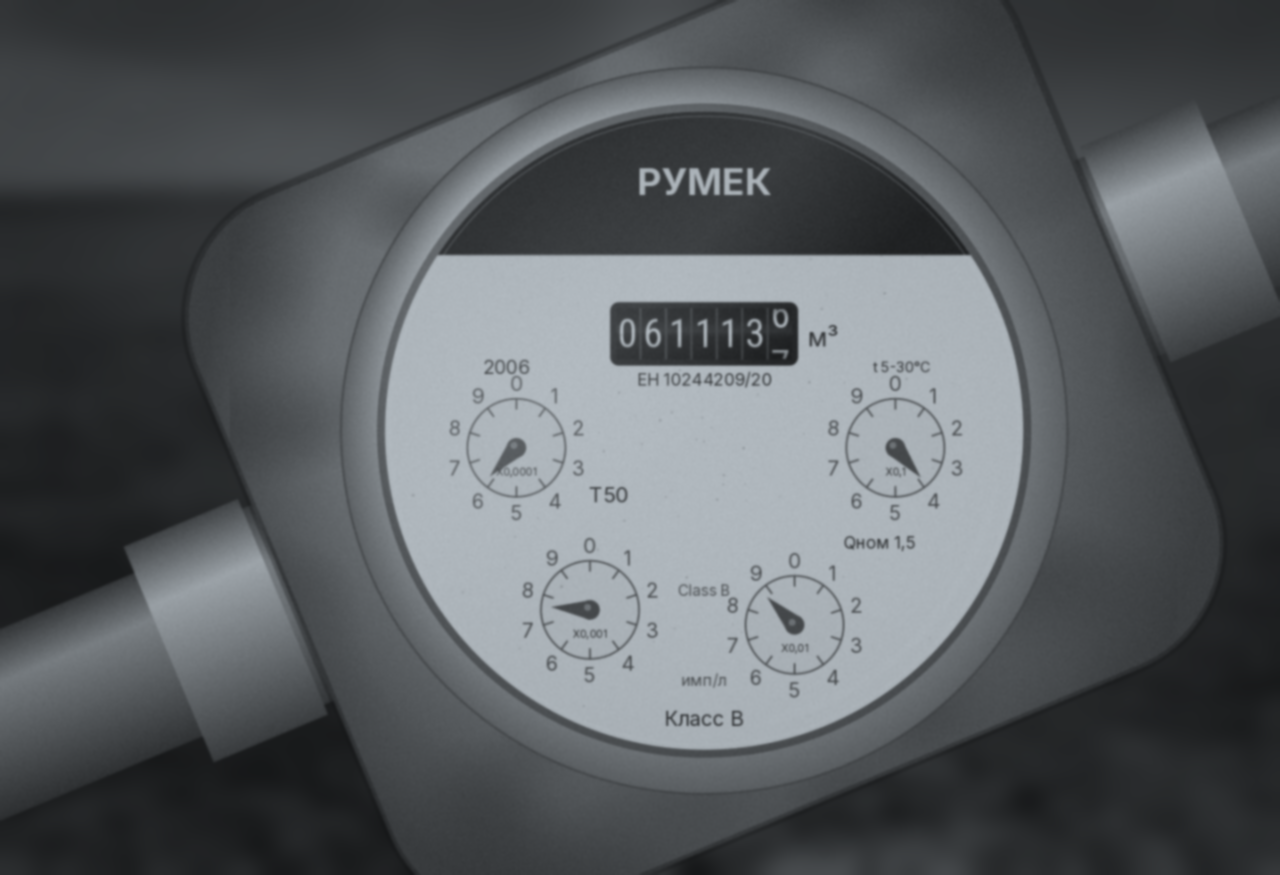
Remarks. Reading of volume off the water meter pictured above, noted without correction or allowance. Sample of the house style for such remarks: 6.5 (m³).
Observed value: 611136.3876 (m³)
